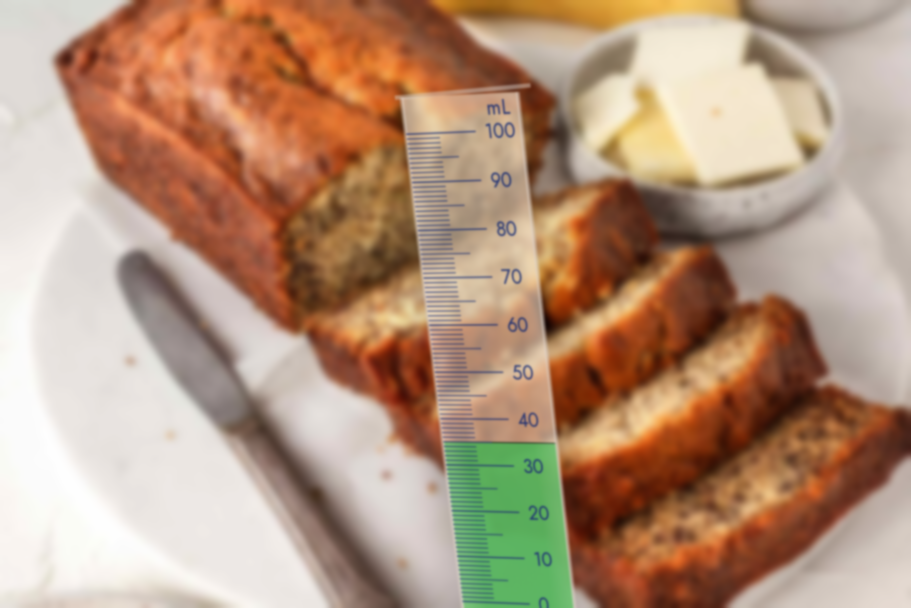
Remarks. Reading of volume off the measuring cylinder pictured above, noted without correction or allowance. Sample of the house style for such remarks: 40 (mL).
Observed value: 35 (mL)
